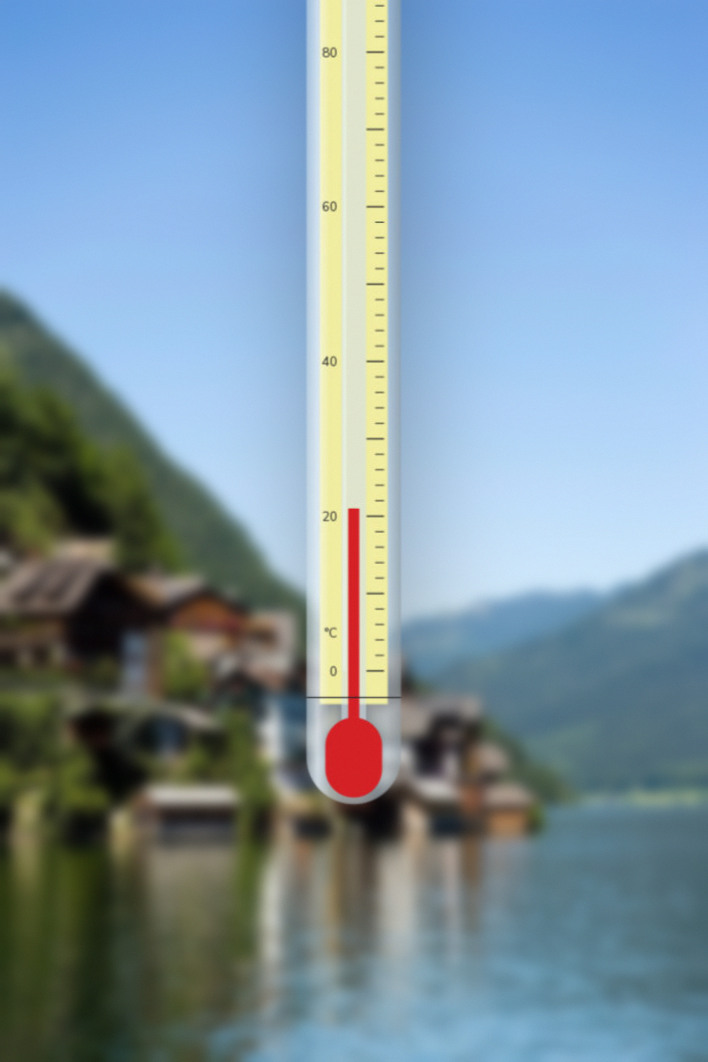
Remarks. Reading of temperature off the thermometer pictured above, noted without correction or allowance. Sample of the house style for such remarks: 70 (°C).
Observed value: 21 (°C)
